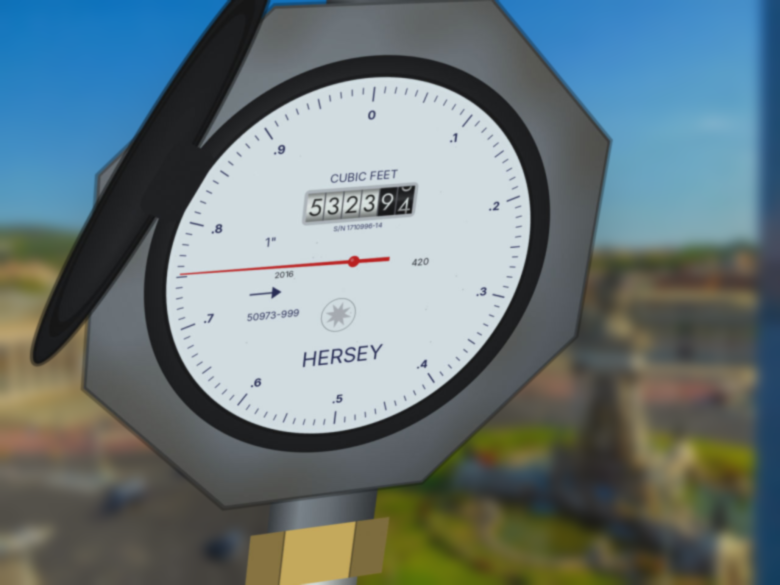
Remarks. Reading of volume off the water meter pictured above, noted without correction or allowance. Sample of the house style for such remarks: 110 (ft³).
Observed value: 532393.75 (ft³)
